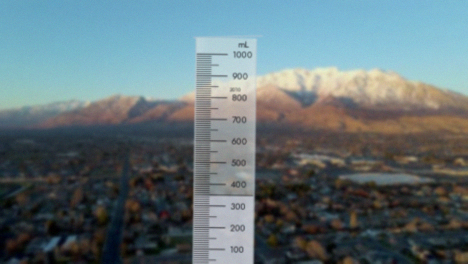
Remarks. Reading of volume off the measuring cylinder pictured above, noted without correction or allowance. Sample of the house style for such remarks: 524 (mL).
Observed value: 350 (mL)
